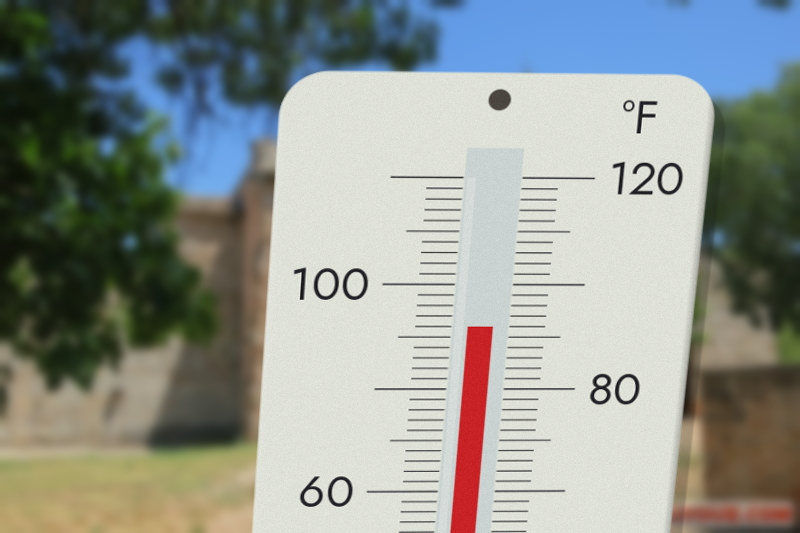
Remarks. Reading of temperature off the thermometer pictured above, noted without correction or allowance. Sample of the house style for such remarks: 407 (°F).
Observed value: 92 (°F)
